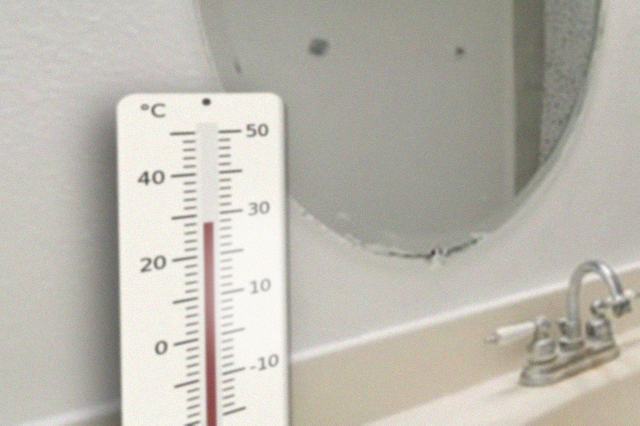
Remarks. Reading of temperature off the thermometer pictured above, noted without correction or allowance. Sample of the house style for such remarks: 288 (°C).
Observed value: 28 (°C)
